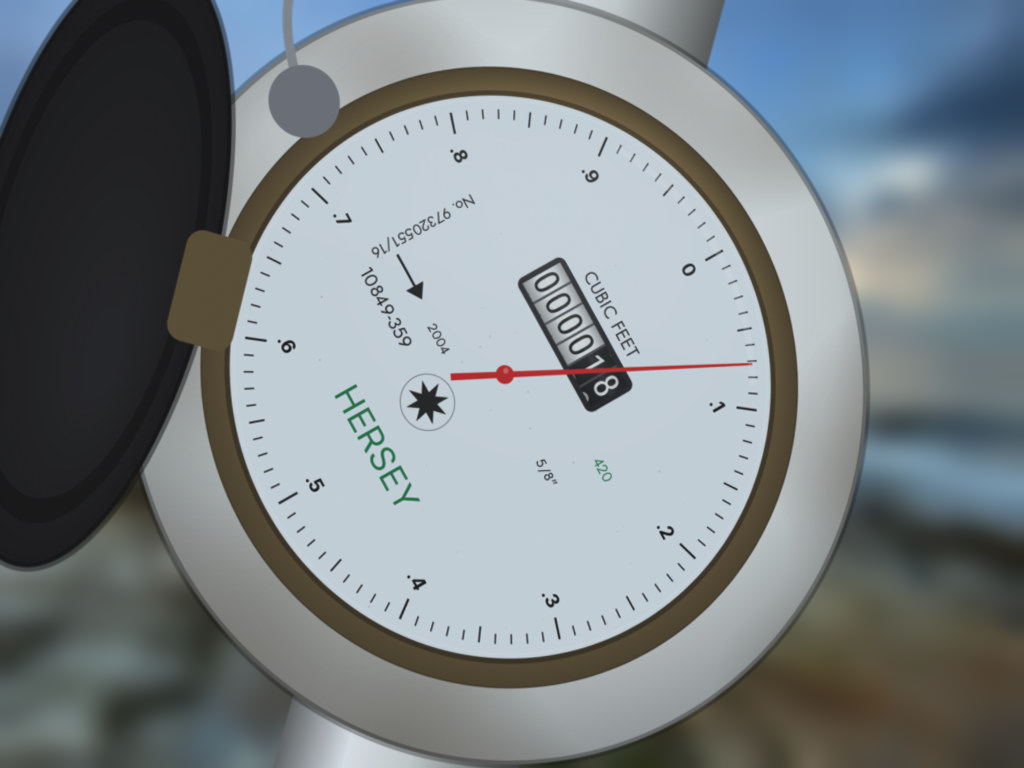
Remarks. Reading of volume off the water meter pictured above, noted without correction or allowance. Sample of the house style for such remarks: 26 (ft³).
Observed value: 18.07 (ft³)
